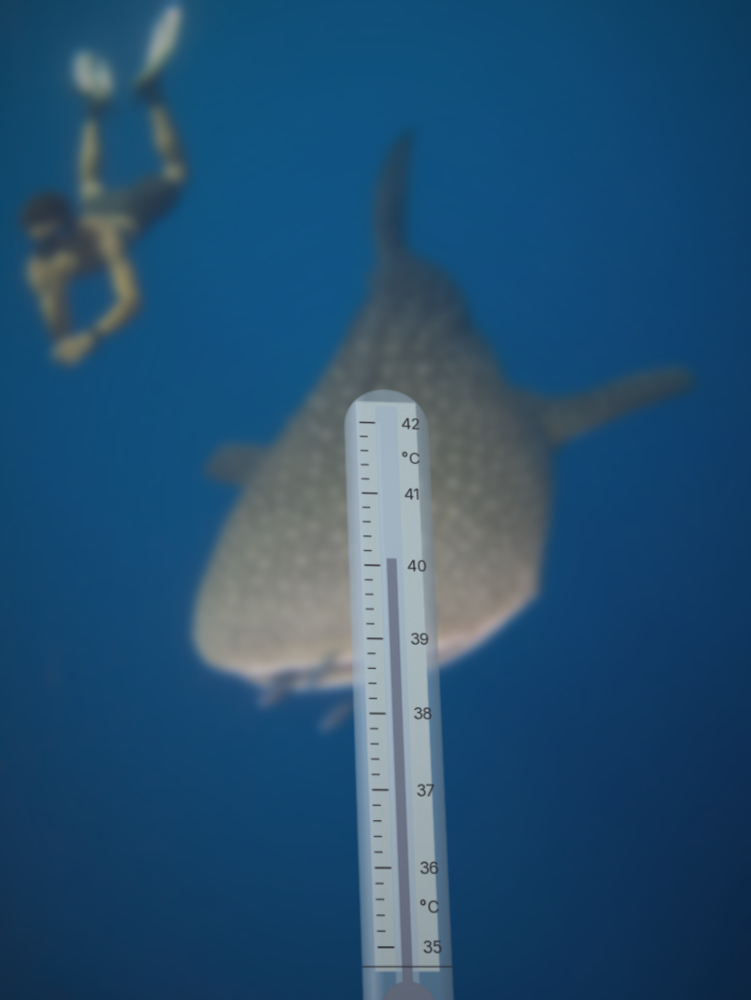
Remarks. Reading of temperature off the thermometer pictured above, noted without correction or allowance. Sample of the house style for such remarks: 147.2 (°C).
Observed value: 40.1 (°C)
